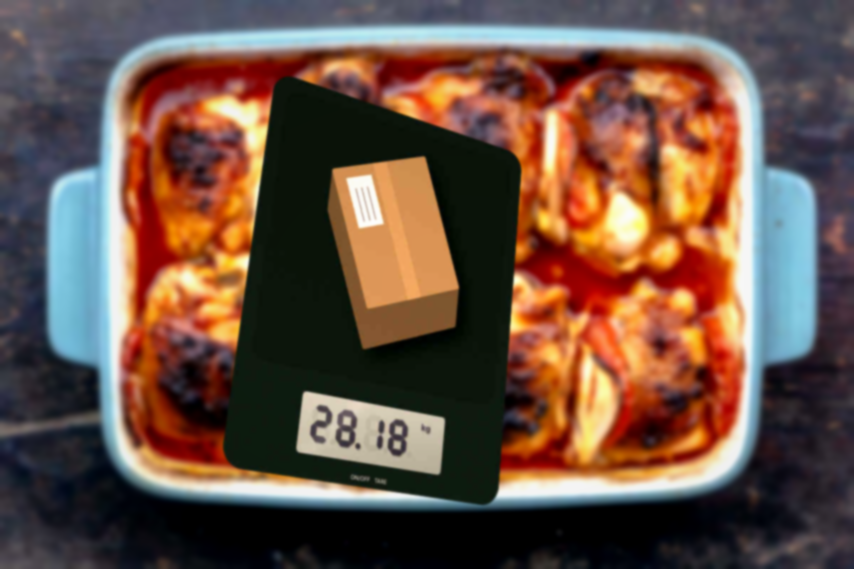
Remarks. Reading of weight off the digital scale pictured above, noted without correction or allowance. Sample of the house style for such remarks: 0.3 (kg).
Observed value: 28.18 (kg)
